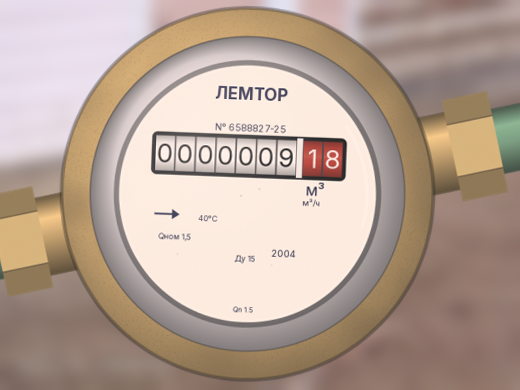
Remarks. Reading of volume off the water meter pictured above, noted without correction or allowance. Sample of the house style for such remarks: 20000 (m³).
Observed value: 9.18 (m³)
